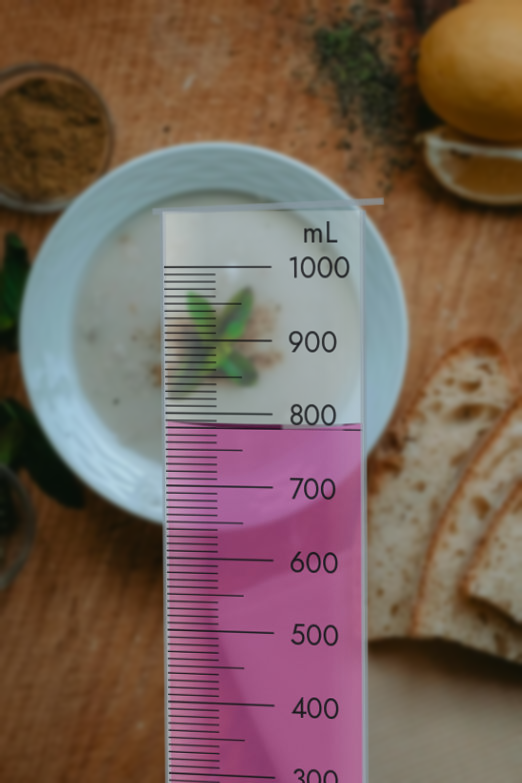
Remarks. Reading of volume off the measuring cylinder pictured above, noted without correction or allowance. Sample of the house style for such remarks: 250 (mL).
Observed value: 780 (mL)
